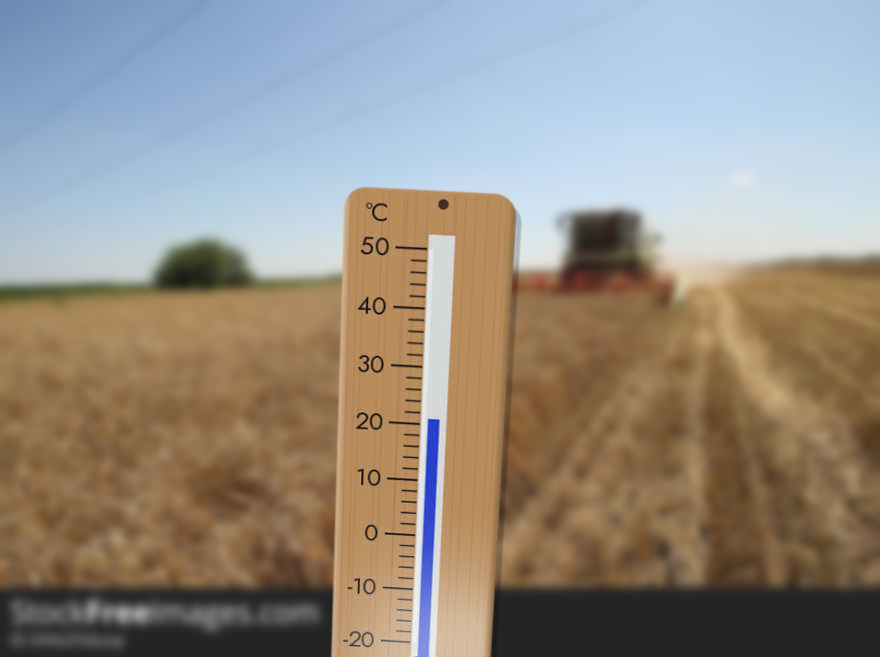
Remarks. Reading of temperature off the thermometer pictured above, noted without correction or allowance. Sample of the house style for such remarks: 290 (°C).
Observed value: 21 (°C)
